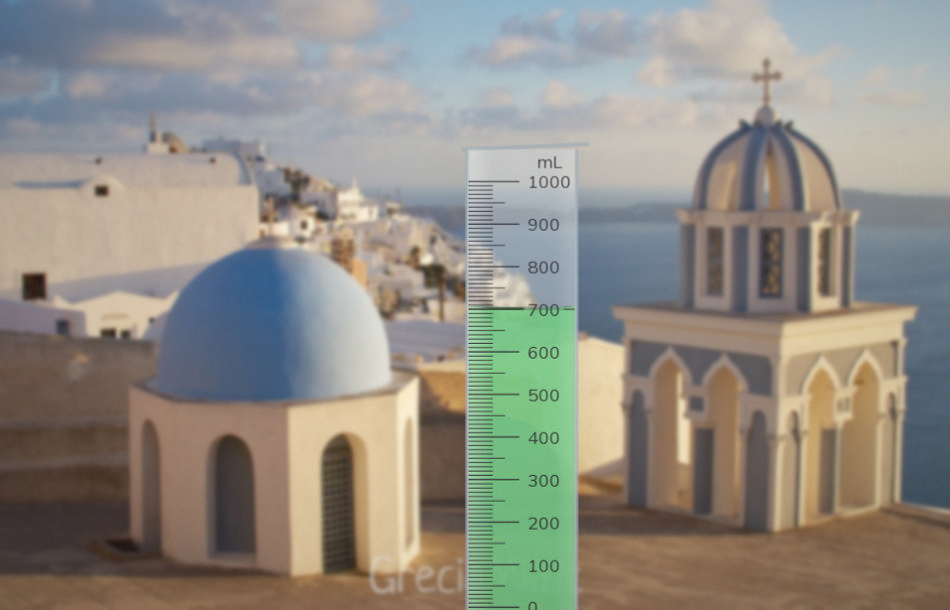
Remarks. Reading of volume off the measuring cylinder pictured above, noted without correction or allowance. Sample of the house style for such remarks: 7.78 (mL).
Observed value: 700 (mL)
